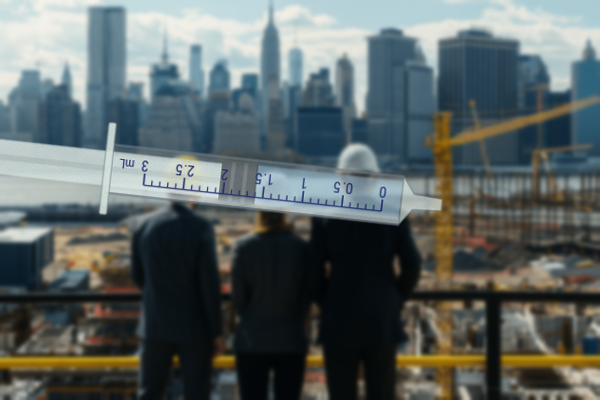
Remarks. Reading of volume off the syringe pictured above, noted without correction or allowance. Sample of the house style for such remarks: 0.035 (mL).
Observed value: 1.6 (mL)
